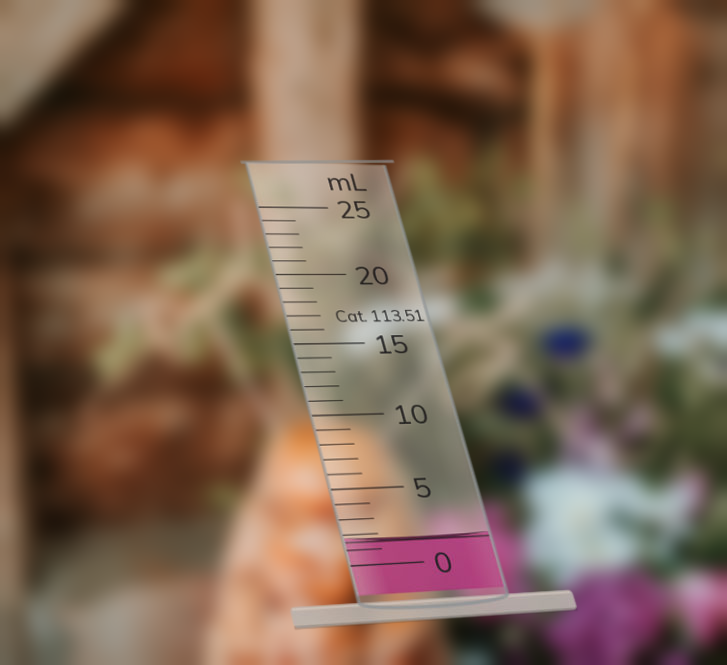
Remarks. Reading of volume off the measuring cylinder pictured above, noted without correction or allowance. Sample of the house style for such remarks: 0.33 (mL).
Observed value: 1.5 (mL)
